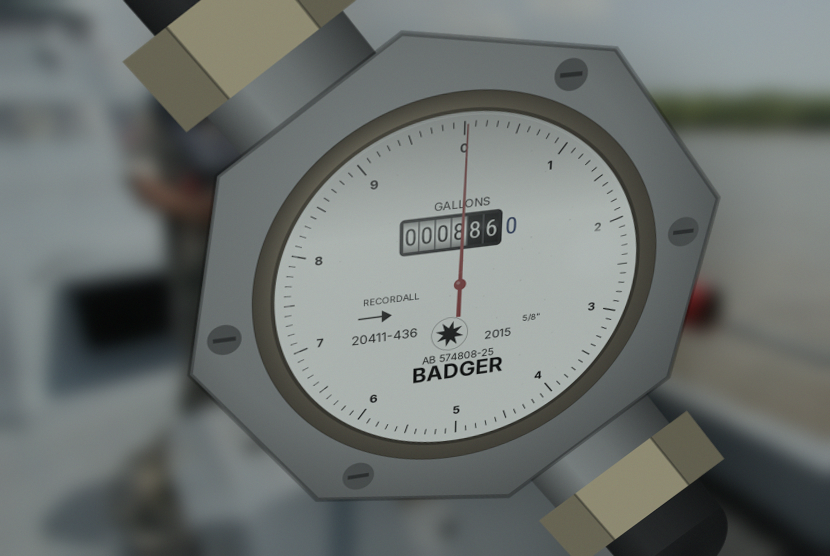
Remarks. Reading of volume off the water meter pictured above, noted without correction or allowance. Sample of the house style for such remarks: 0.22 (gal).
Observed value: 8860.0 (gal)
